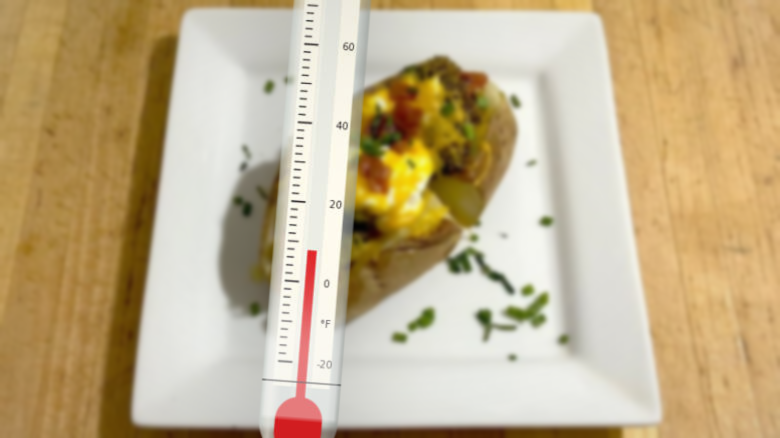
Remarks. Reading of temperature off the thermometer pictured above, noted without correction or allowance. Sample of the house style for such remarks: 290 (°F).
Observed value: 8 (°F)
